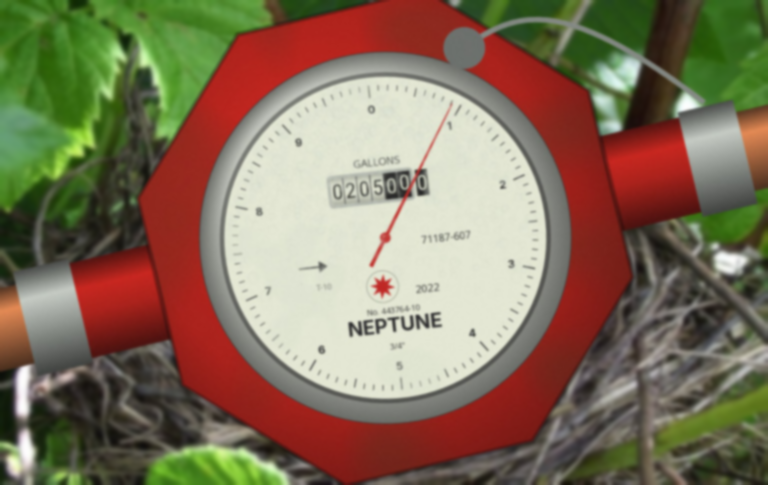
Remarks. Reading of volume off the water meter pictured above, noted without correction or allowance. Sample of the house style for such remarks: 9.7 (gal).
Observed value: 205000.9 (gal)
